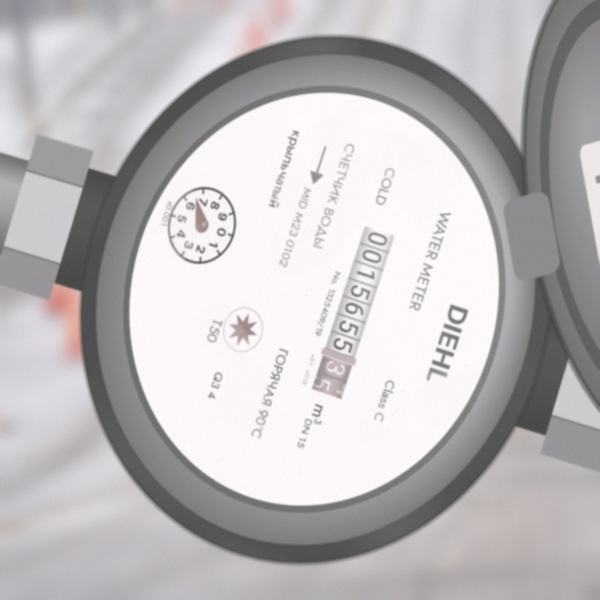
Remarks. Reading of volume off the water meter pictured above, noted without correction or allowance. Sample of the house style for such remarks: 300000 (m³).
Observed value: 15655.346 (m³)
